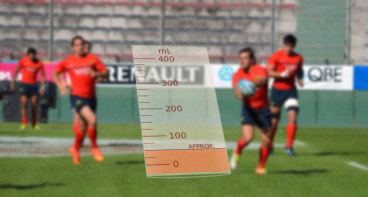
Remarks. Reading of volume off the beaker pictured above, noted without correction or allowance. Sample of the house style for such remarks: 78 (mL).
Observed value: 50 (mL)
